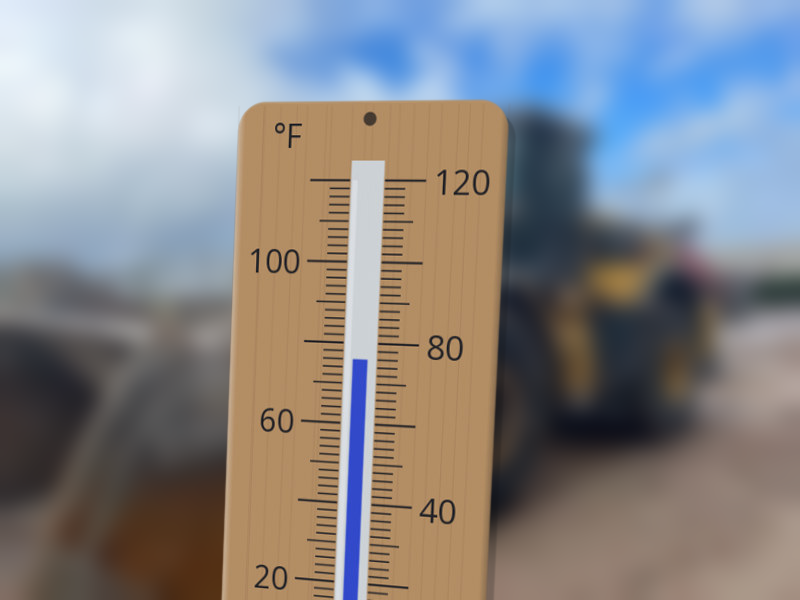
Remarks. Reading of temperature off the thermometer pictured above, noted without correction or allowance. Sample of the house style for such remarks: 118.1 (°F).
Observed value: 76 (°F)
